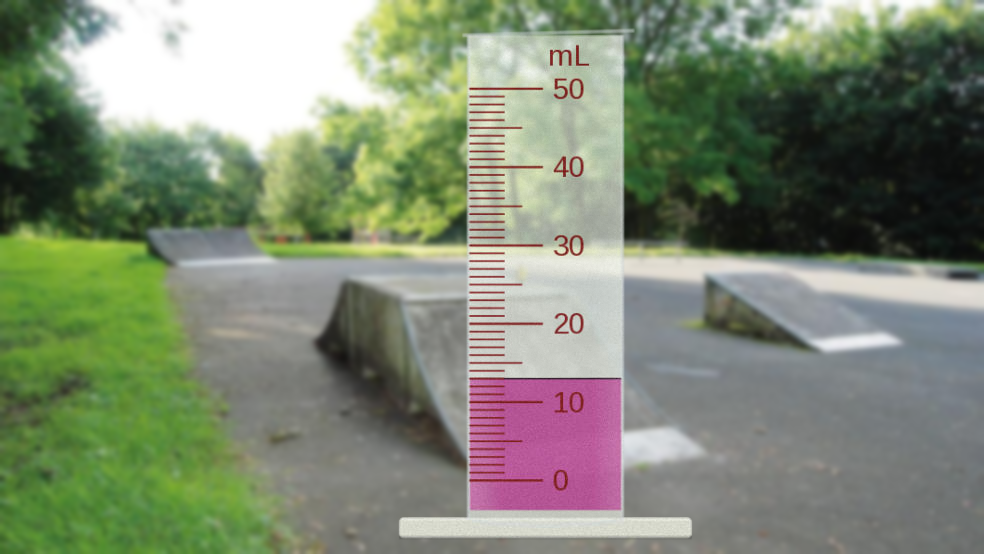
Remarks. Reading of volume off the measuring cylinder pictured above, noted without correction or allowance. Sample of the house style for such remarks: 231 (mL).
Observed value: 13 (mL)
